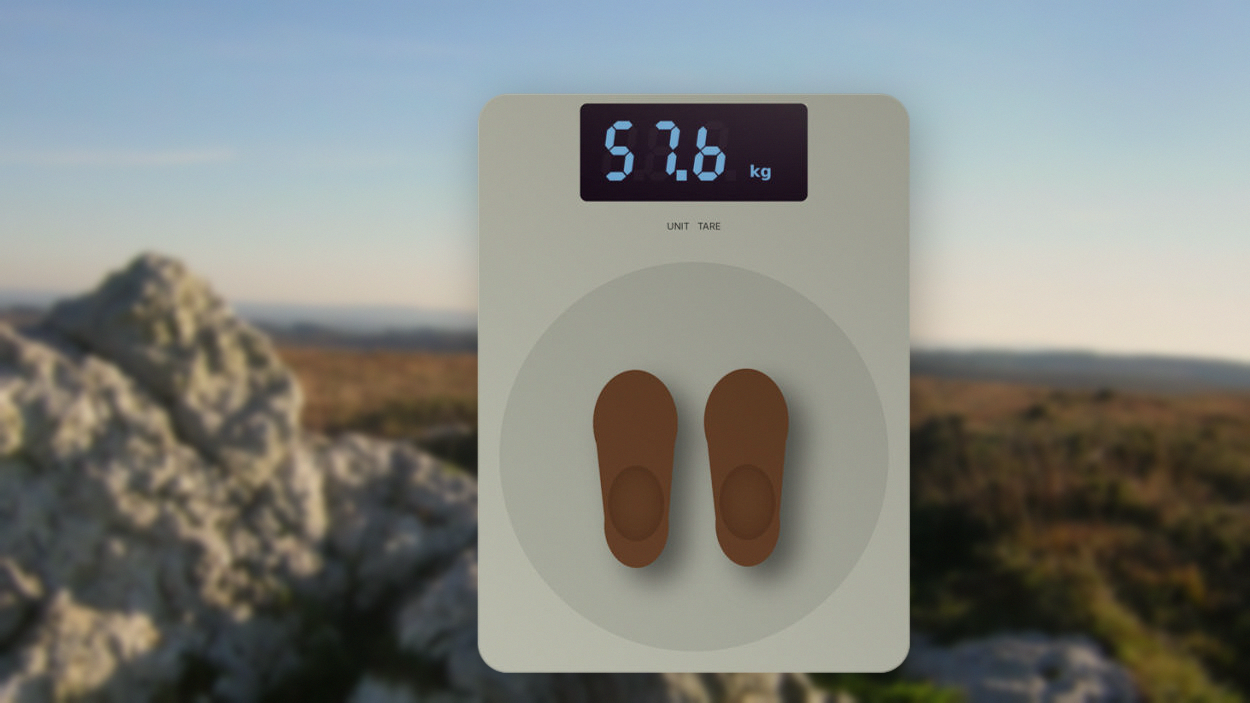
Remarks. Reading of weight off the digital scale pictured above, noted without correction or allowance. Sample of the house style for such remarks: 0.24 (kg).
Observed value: 57.6 (kg)
